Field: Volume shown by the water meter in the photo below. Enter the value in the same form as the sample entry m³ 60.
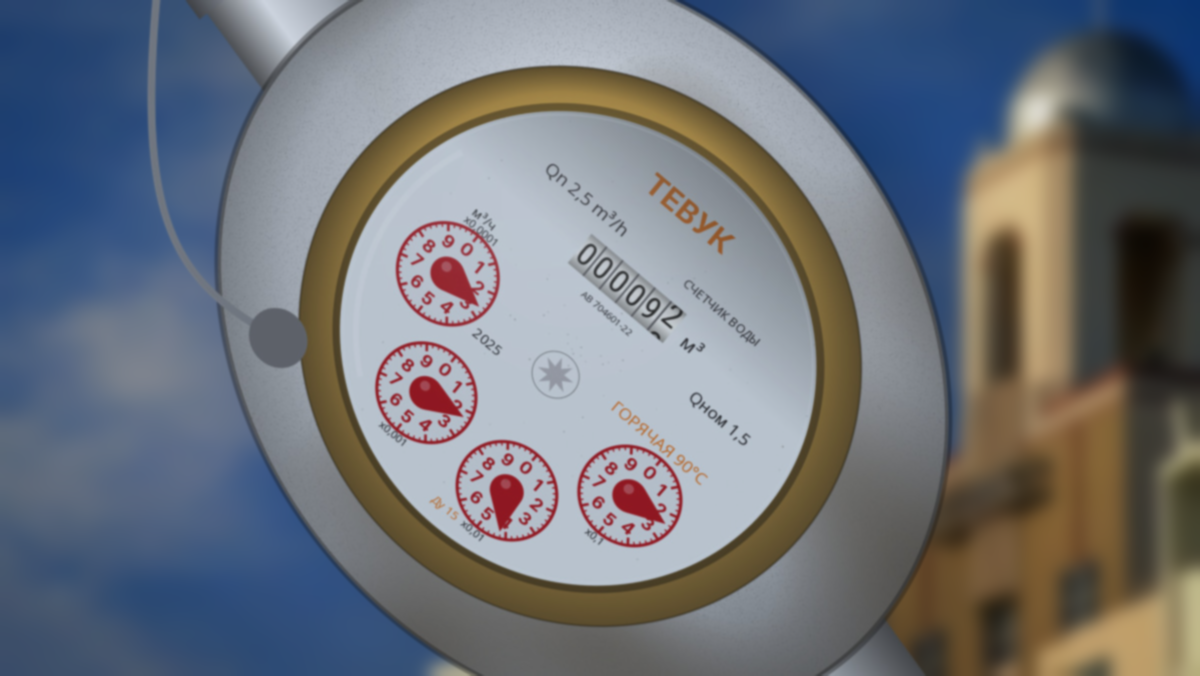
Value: m³ 92.2422
